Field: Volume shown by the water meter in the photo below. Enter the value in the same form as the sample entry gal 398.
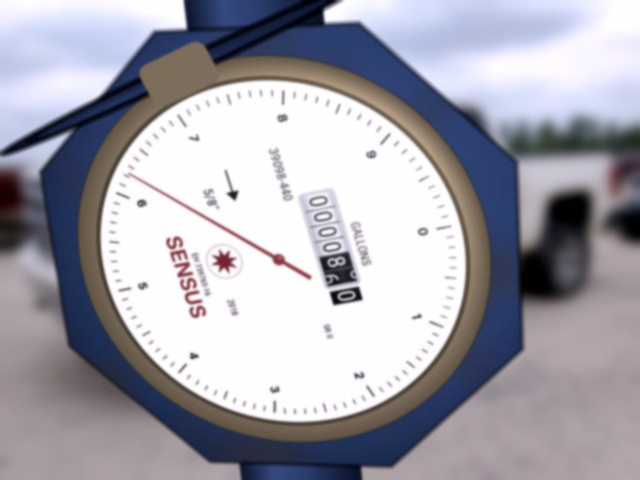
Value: gal 856.2
